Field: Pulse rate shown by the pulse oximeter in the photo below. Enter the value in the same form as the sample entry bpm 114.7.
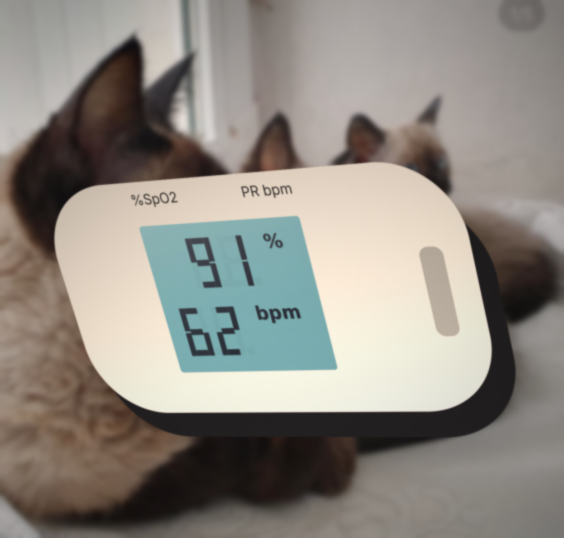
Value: bpm 62
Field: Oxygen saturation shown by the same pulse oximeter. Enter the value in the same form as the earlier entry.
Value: % 91
